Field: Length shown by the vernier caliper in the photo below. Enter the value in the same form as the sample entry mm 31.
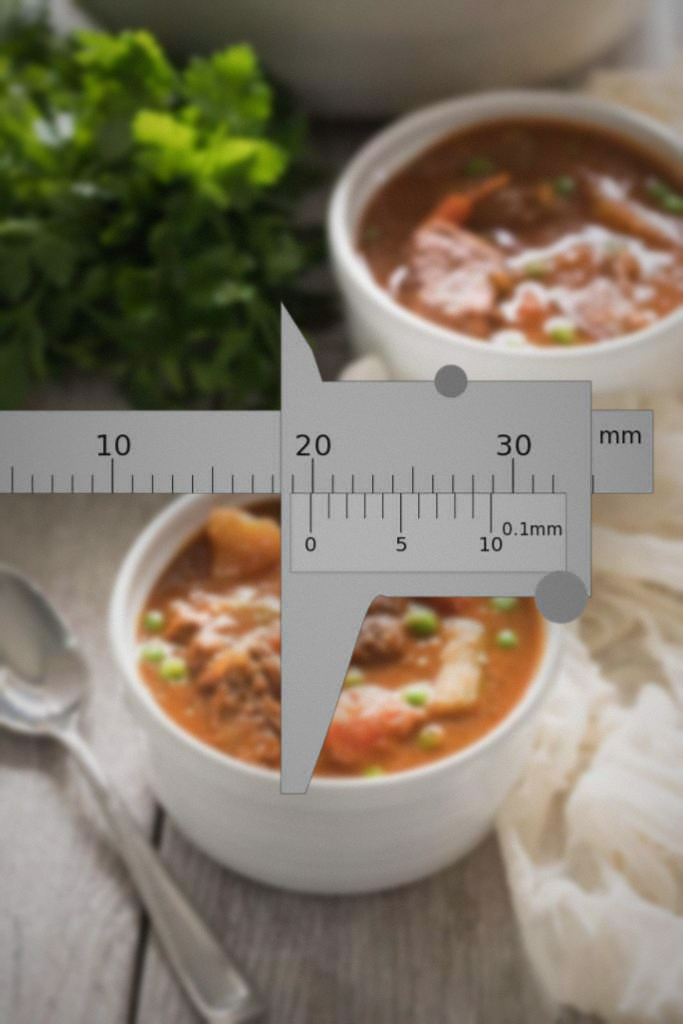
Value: mm 19.9
